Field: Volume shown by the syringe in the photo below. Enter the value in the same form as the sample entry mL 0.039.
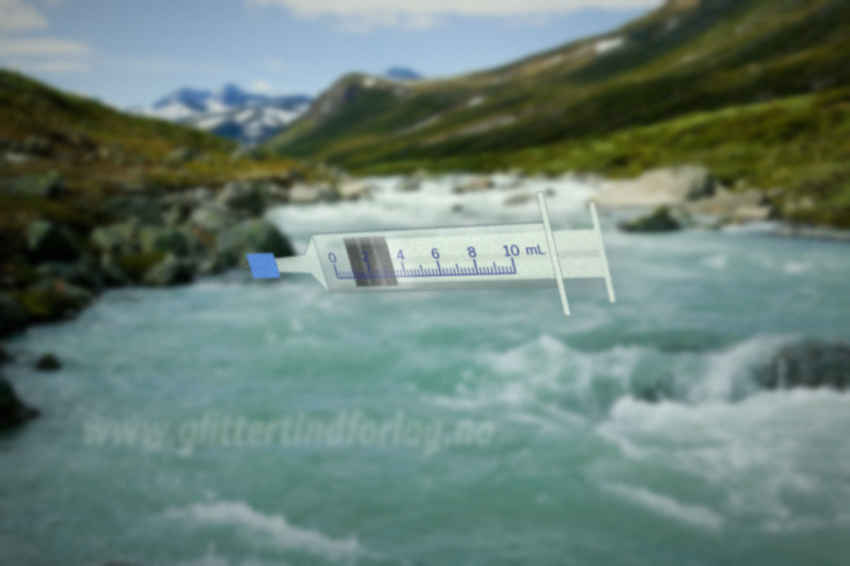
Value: mL 1
